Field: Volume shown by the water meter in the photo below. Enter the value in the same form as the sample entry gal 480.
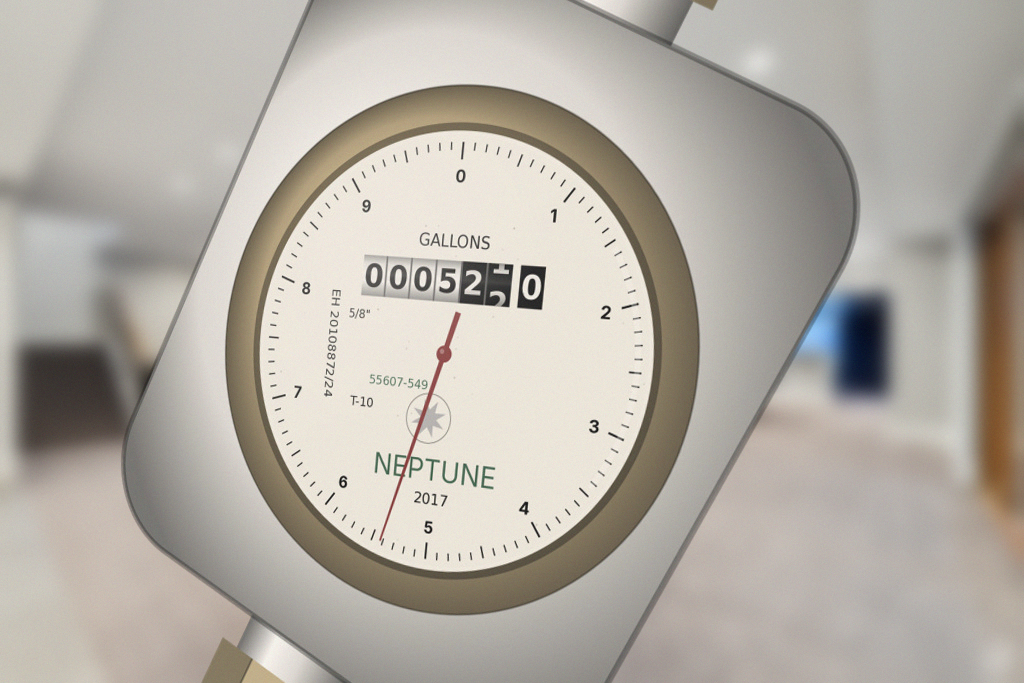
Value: gal 5215.4
